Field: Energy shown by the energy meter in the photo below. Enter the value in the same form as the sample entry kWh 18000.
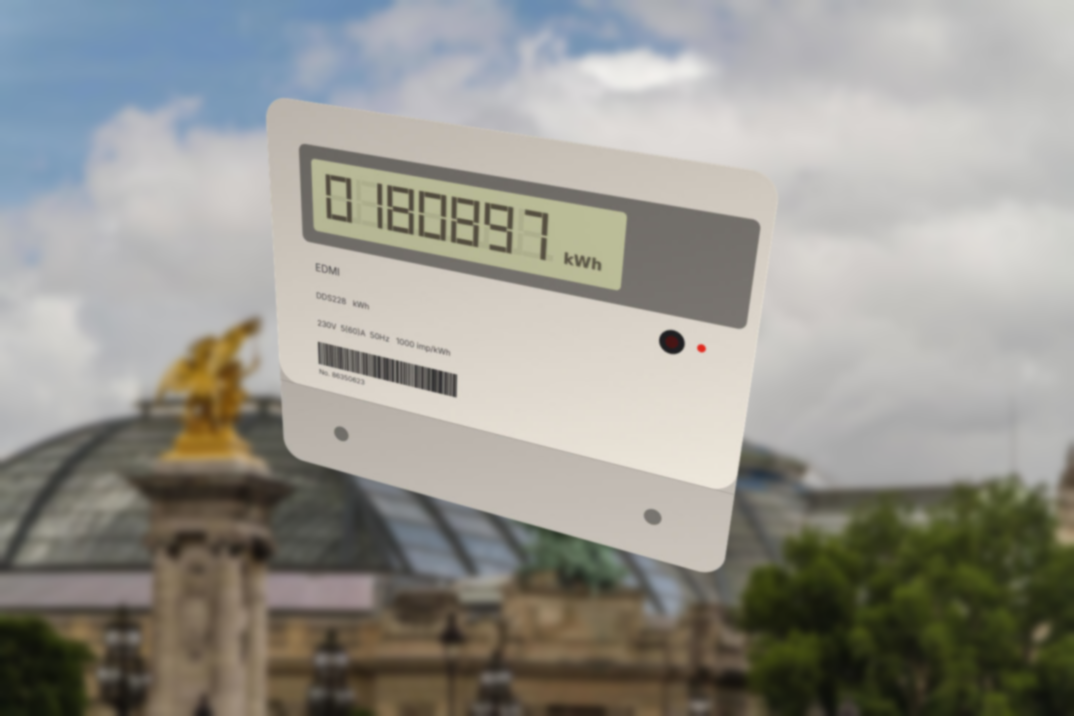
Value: kWh 180897
